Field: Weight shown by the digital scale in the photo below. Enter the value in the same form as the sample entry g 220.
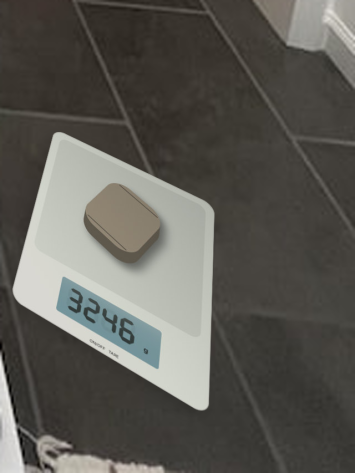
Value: g 3246
